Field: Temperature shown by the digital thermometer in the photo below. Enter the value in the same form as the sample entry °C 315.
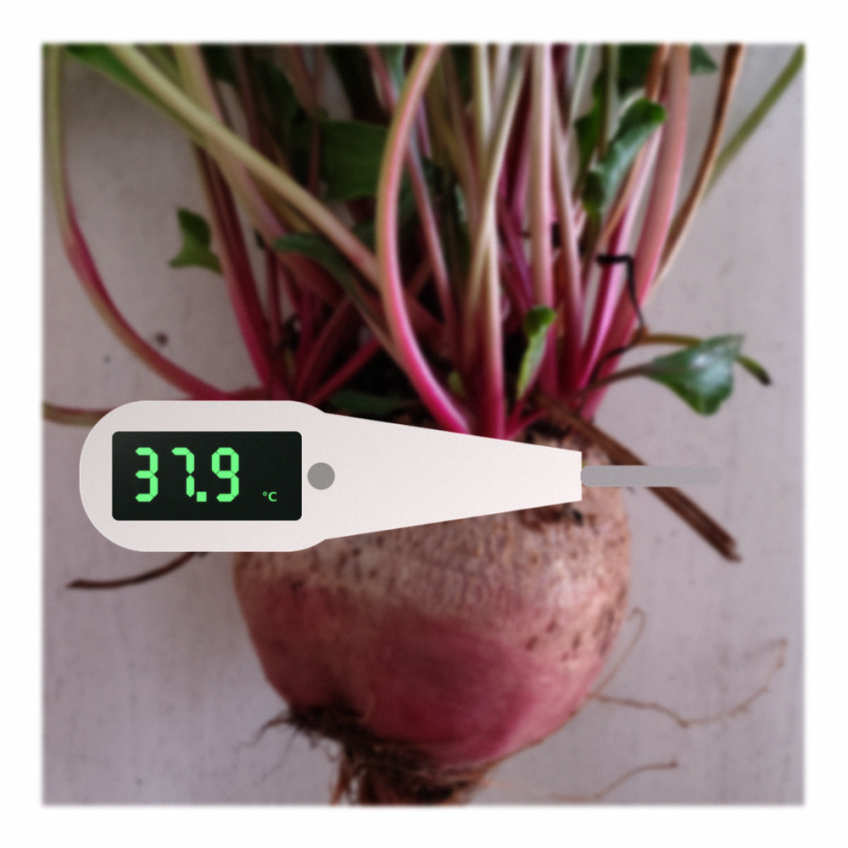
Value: °C 37.9
